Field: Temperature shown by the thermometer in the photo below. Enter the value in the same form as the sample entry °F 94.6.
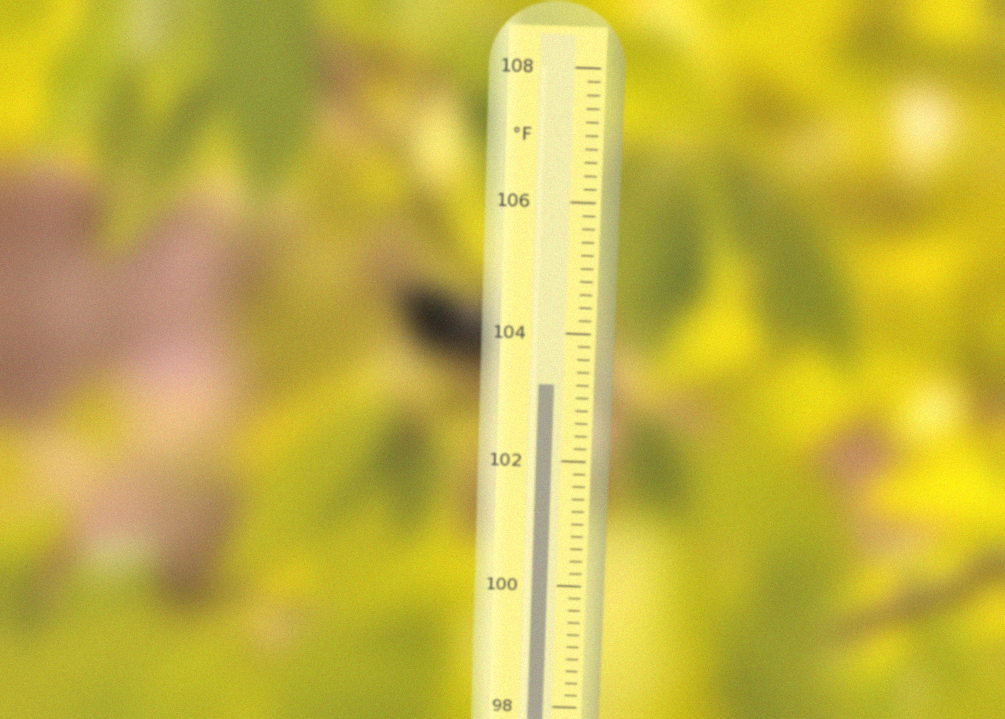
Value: °F 103.2
